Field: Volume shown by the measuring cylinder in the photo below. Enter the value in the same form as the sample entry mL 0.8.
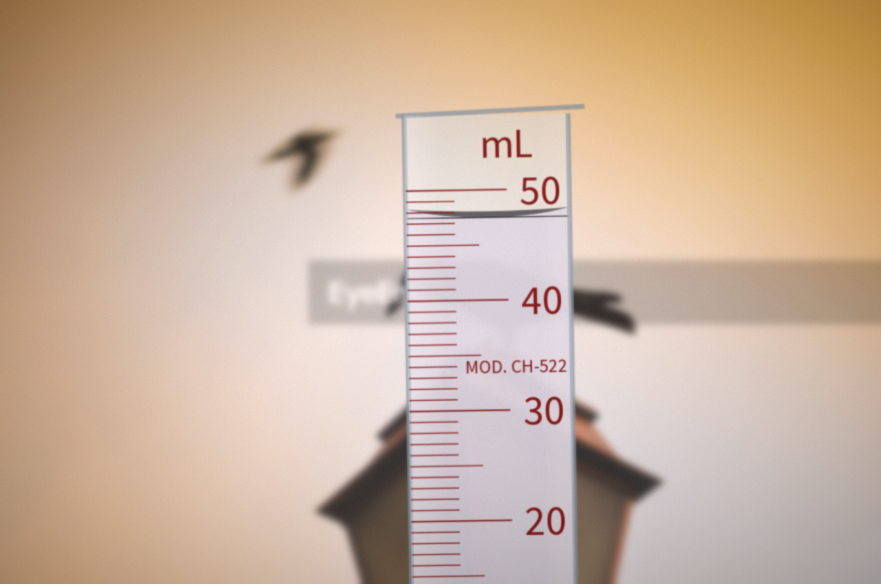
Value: mL 47.5
